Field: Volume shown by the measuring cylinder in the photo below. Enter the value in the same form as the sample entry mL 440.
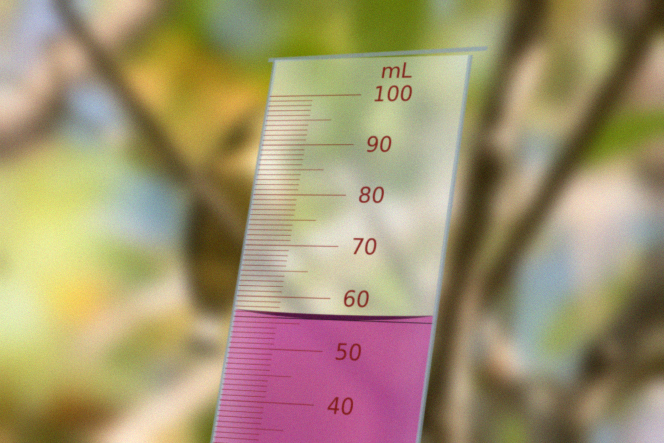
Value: mL 56
